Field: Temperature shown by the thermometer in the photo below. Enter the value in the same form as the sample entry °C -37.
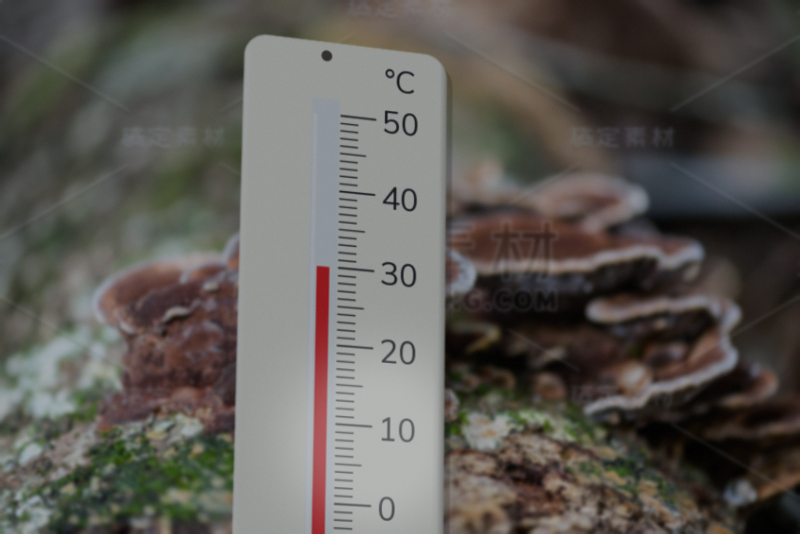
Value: °C 30
